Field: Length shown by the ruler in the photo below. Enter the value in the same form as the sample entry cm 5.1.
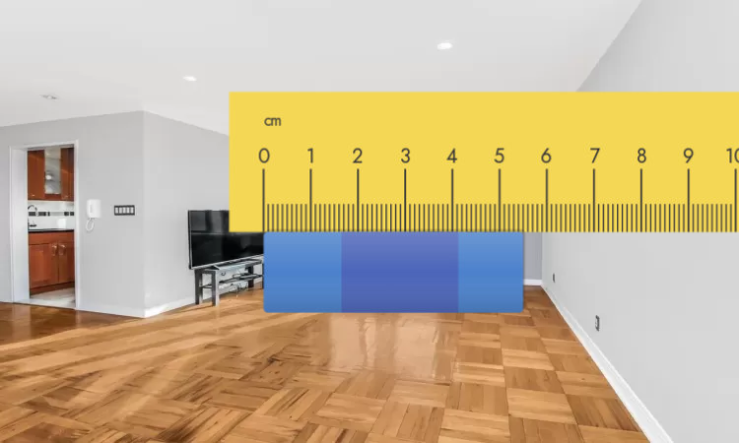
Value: cm 5.5
